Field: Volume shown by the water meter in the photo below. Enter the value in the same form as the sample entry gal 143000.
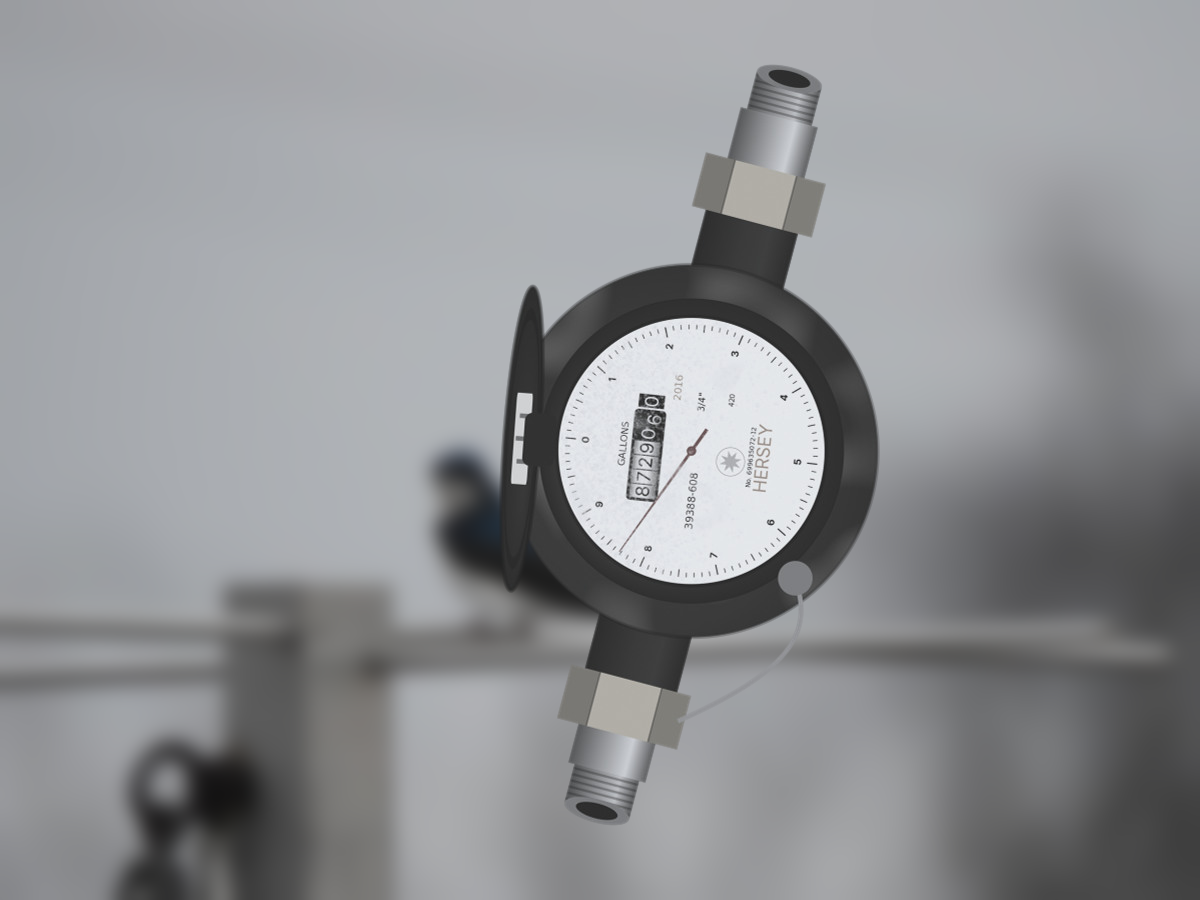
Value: gal 8729058.3
